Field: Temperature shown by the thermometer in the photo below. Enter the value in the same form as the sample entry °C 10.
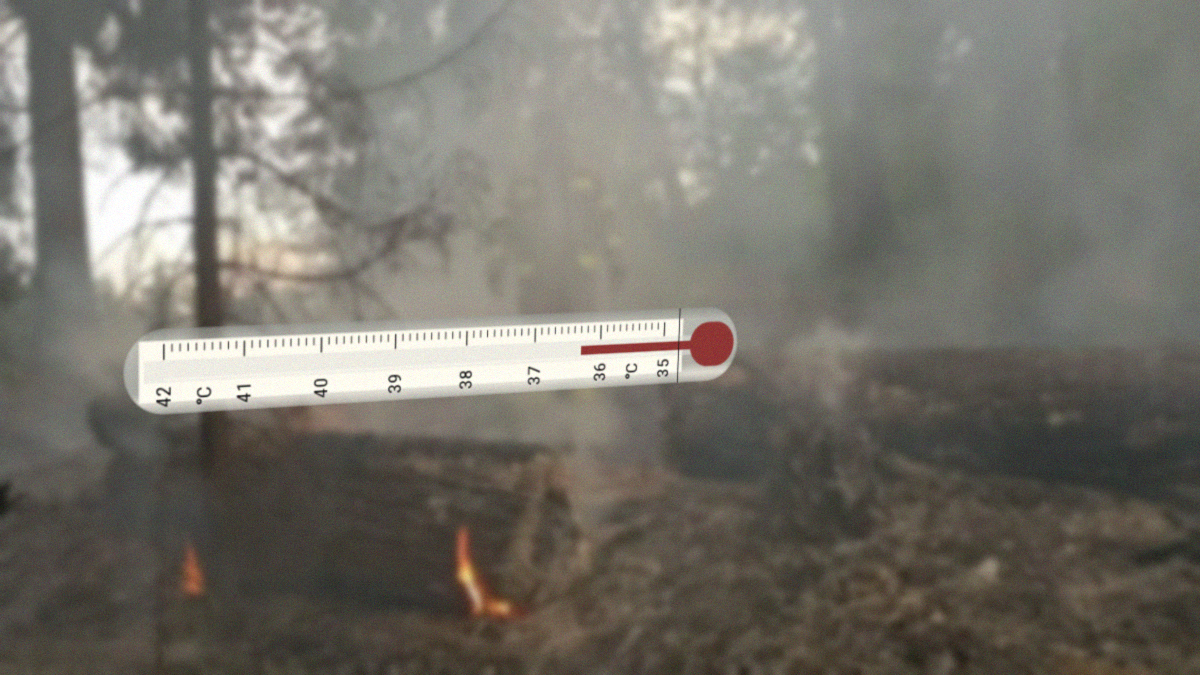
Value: °C 36.3
